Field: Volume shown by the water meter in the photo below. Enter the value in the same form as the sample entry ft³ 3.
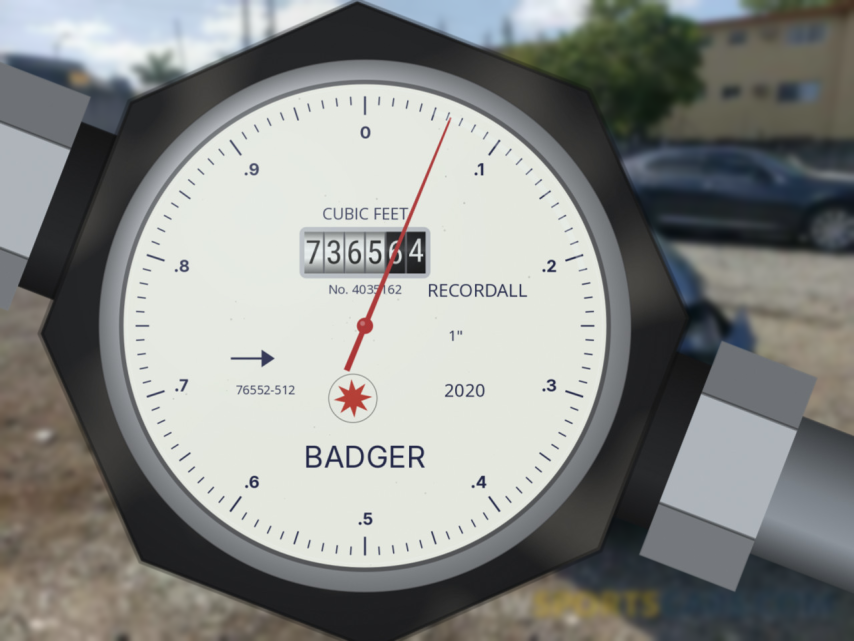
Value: ft³ 736564.06
